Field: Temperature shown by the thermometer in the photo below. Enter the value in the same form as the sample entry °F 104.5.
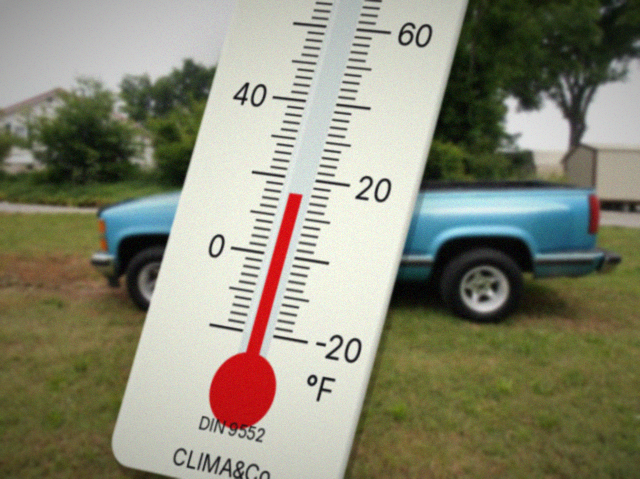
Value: °F 16
